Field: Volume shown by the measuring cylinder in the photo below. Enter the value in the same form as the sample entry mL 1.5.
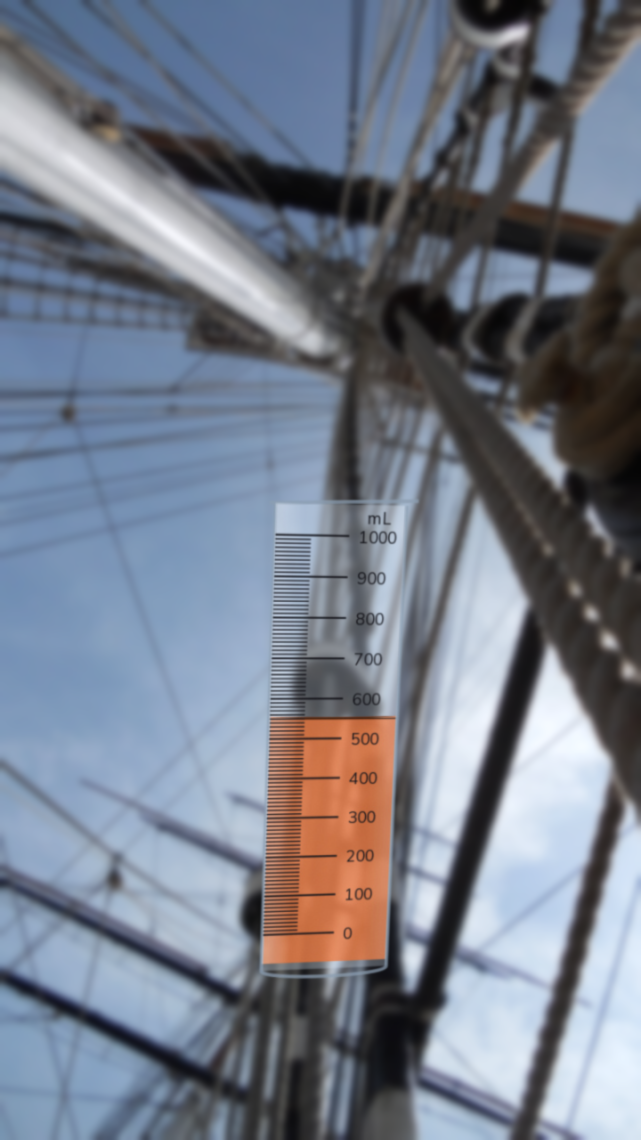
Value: mL 550
